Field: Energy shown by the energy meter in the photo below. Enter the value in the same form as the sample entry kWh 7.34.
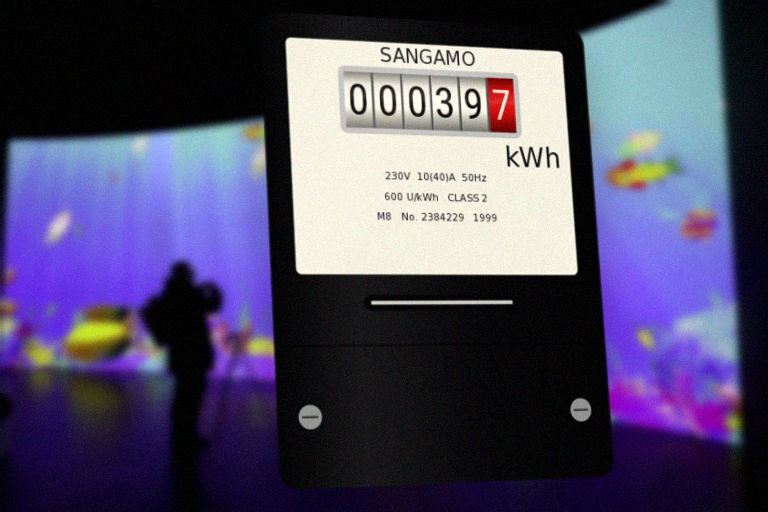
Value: kWh 39.7
